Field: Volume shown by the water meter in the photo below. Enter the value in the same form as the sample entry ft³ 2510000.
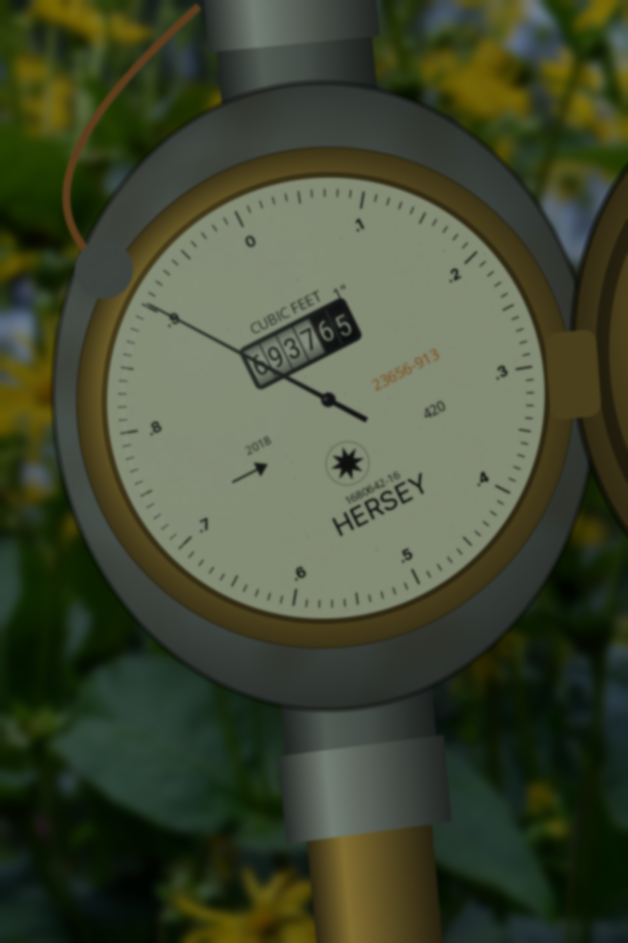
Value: ft³ 693764.90
